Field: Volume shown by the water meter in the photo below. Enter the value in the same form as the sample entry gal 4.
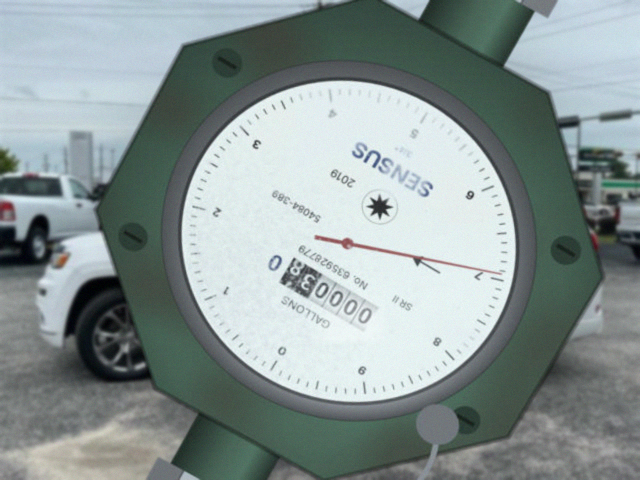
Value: gal 376.9
